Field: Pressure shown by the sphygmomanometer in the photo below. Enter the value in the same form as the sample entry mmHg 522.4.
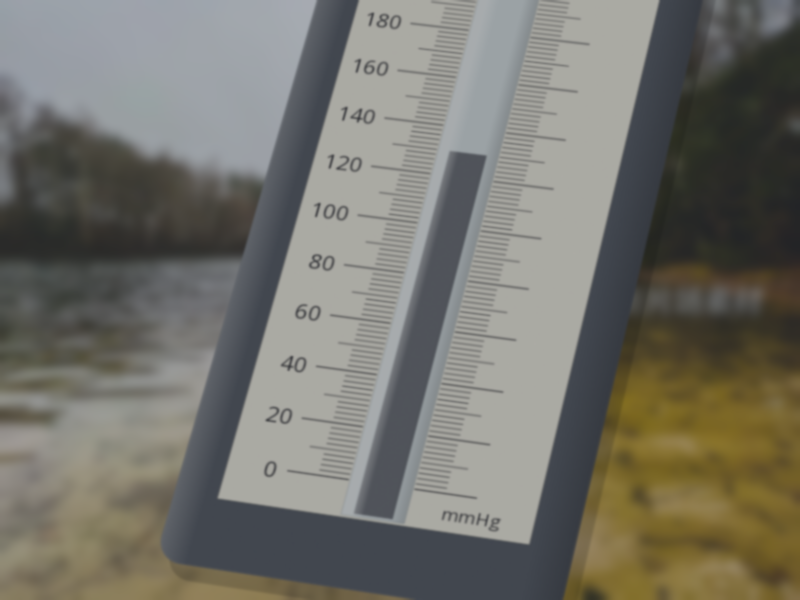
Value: mmHg 130
